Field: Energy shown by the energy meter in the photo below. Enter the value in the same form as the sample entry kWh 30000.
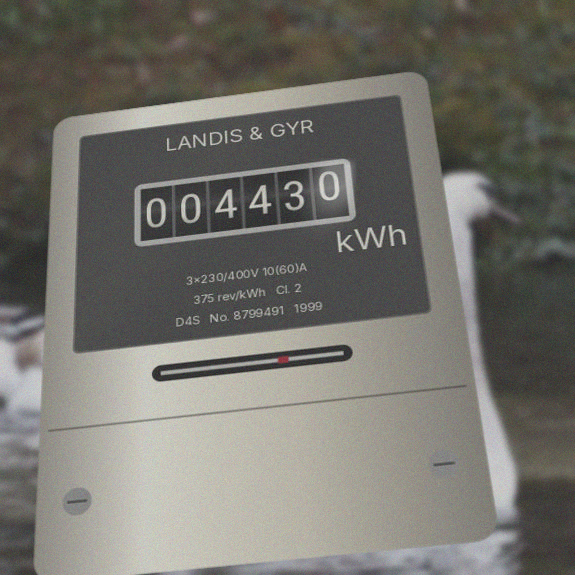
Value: kWh 4430
